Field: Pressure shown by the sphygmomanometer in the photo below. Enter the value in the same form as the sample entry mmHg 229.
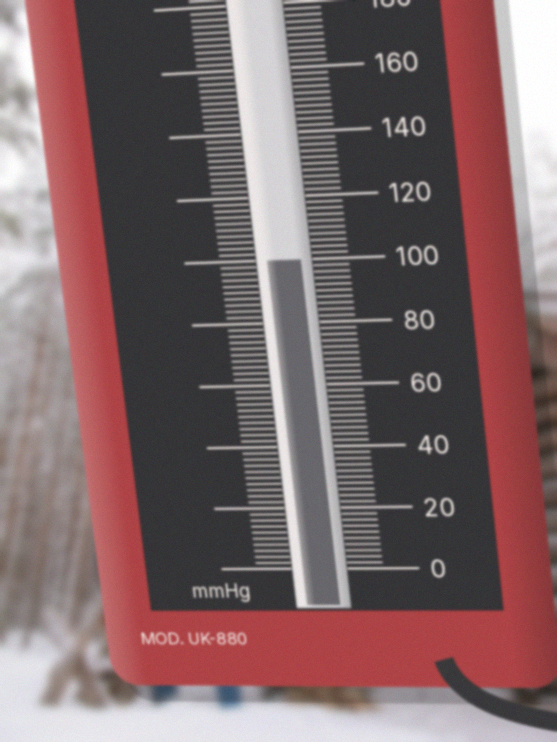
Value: mmHg 100
